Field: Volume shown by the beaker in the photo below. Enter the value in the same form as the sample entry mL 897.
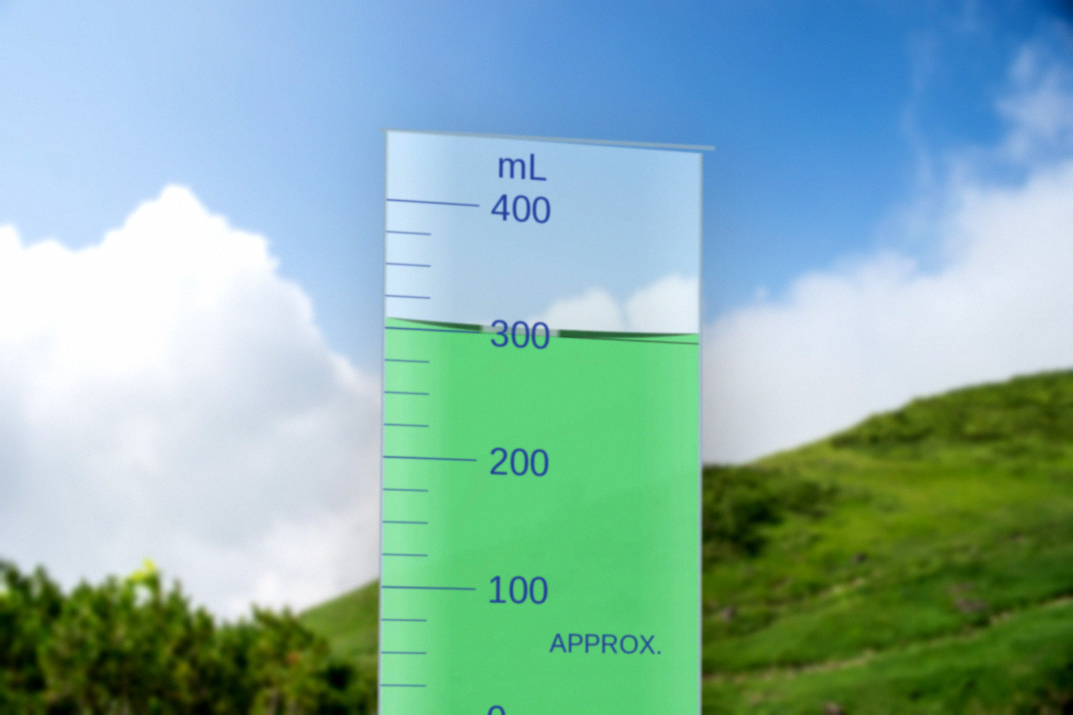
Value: mL 300
